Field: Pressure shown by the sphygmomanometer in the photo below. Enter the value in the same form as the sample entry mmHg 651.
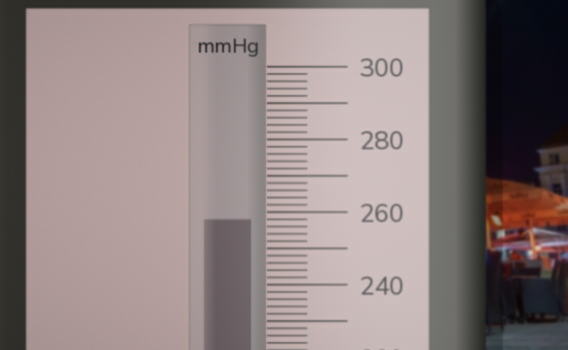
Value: mmHg 258
